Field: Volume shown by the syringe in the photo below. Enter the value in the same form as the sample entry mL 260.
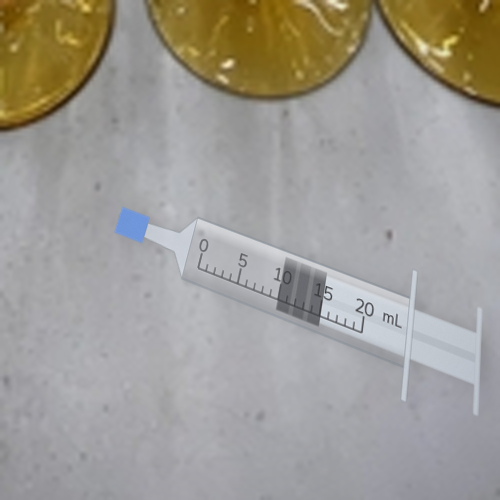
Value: mL 10
